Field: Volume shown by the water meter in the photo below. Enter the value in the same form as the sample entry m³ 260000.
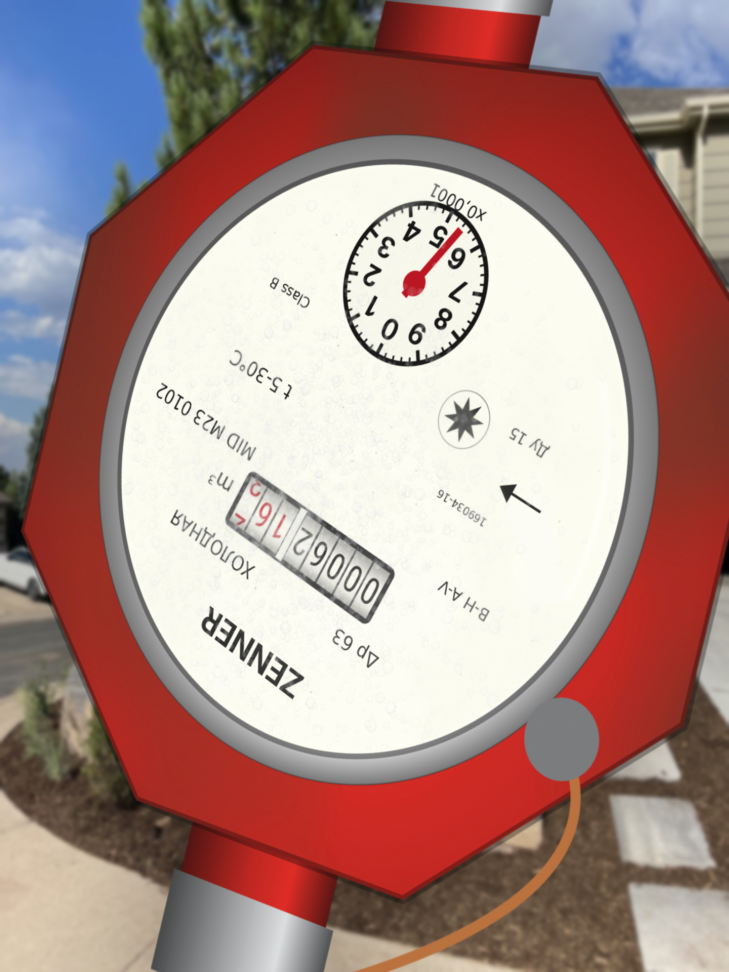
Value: m³ 62.1625
